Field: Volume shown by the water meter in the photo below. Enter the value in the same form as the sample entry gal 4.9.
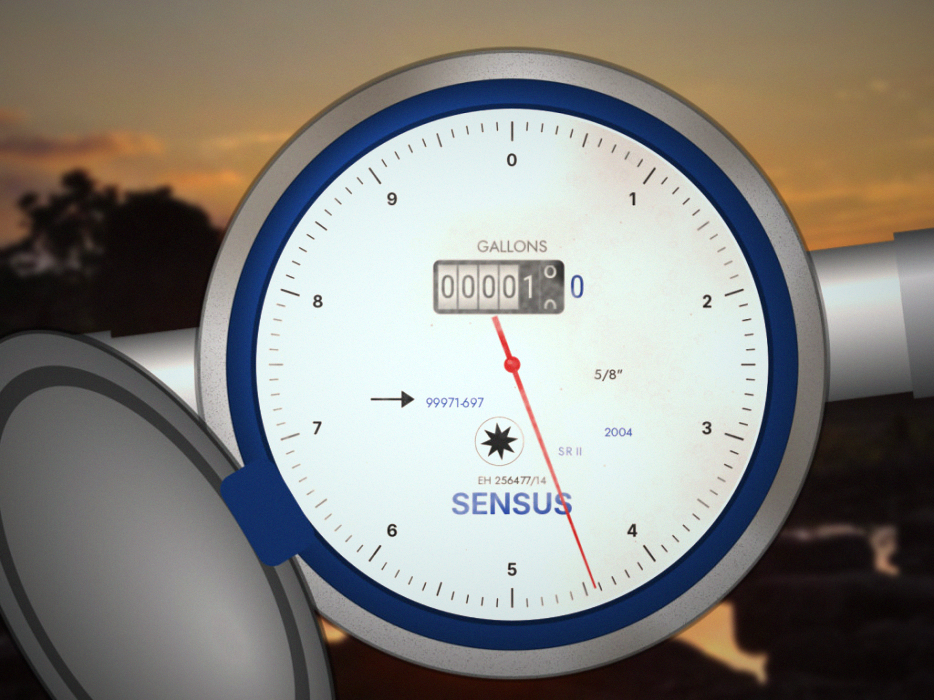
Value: gal 184.4
